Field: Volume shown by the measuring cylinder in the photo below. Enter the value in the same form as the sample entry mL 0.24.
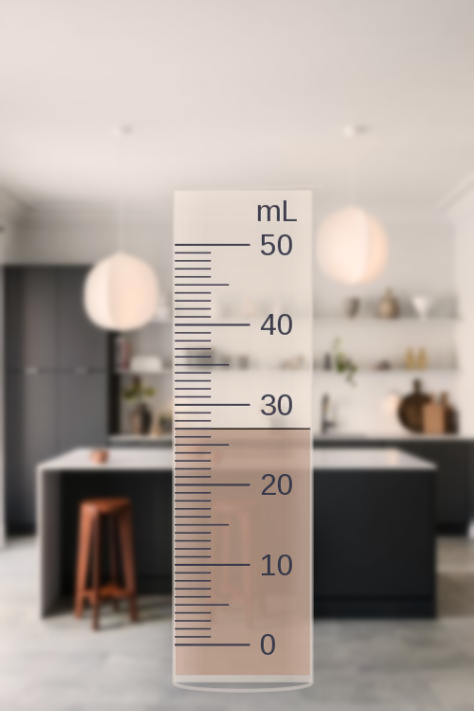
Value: mL 27
